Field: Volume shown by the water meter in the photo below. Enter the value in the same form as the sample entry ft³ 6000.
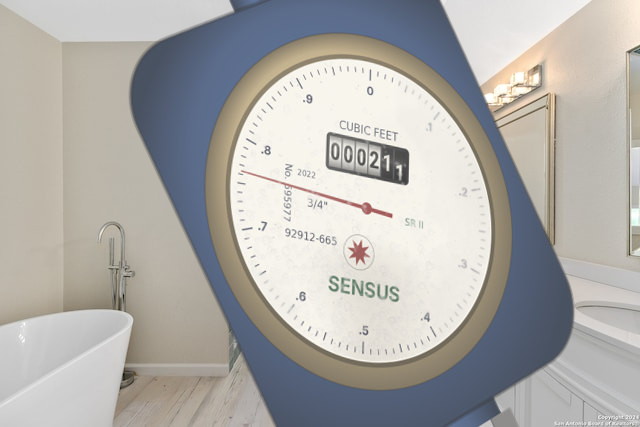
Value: ft³ 210.76
